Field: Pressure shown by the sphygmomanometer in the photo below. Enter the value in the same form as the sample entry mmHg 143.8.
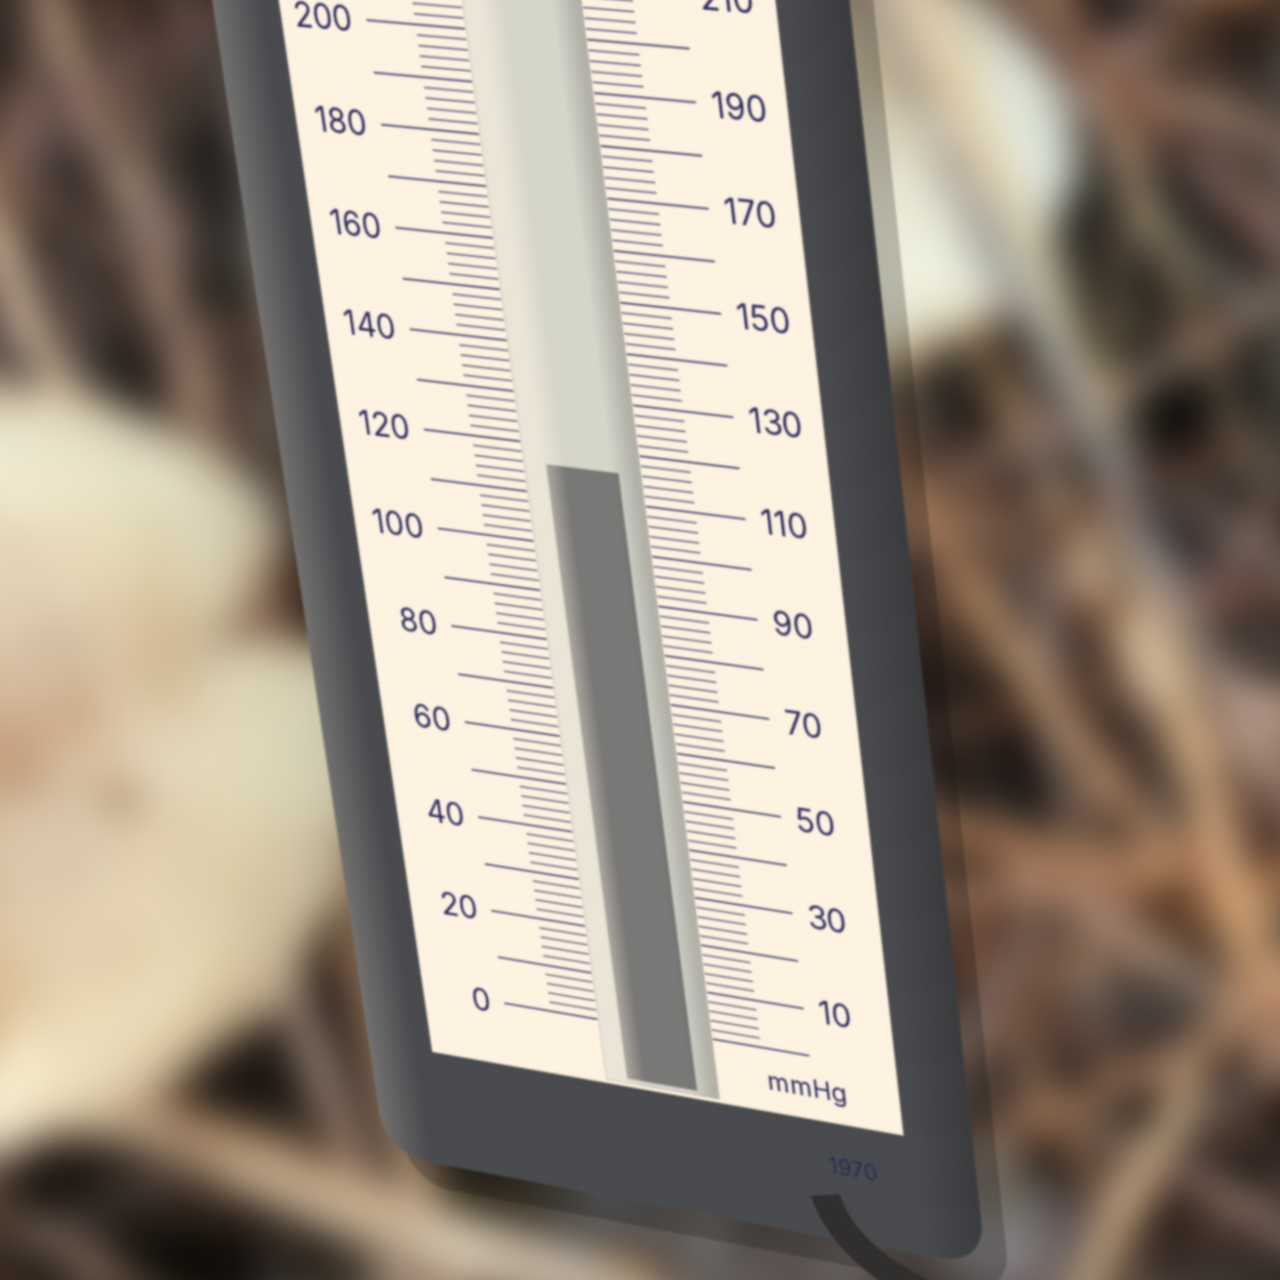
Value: mmHg 116
